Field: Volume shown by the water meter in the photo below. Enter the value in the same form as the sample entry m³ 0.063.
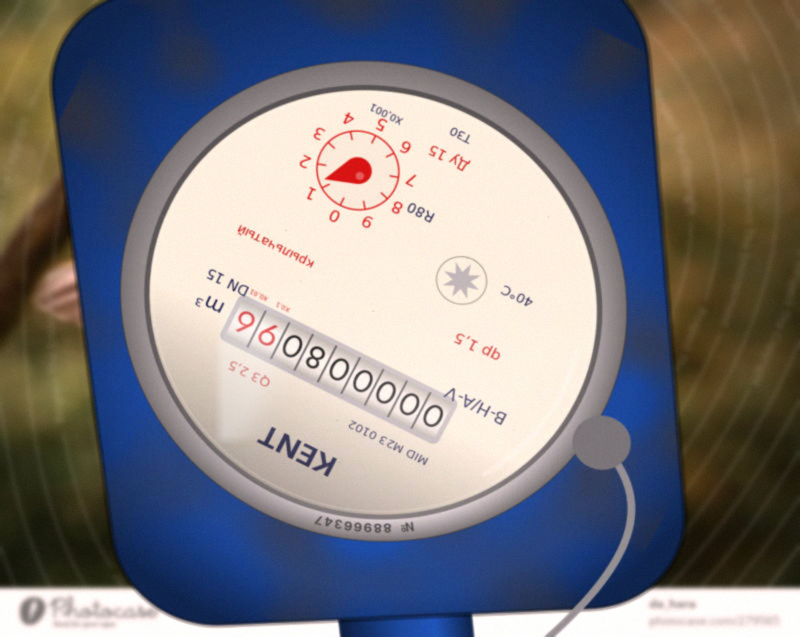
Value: m³ 80.961
